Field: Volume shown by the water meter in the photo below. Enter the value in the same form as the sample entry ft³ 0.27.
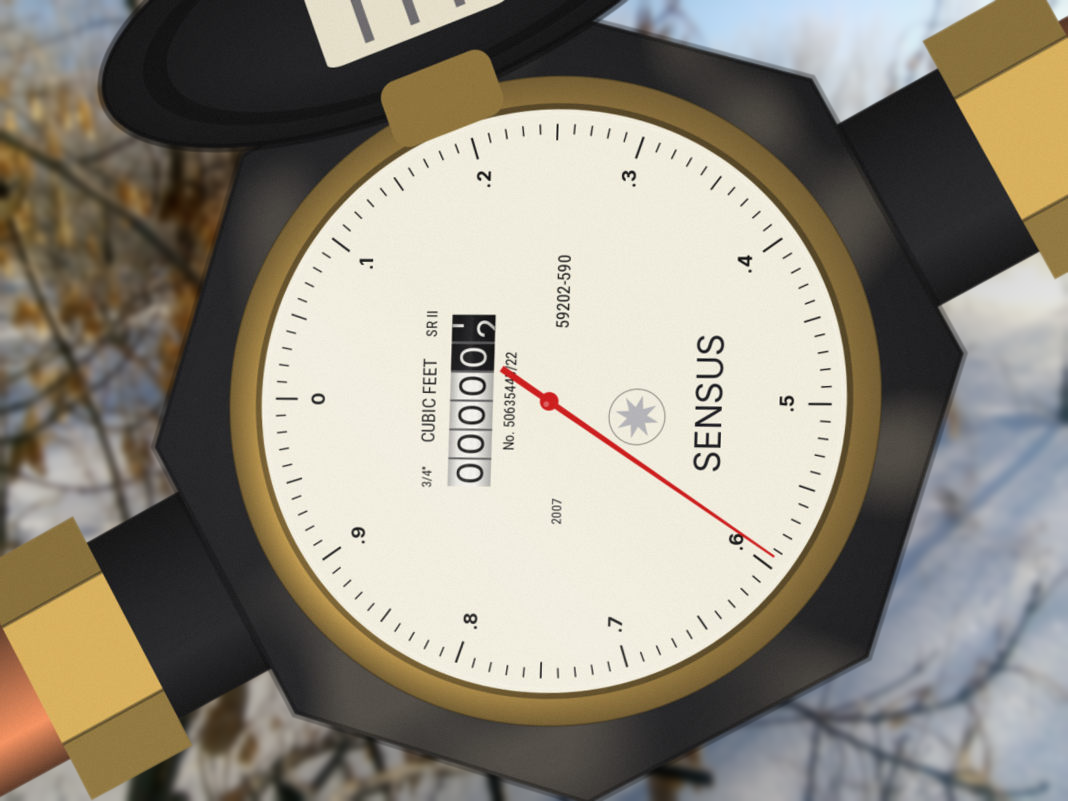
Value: ft³ 1.59
